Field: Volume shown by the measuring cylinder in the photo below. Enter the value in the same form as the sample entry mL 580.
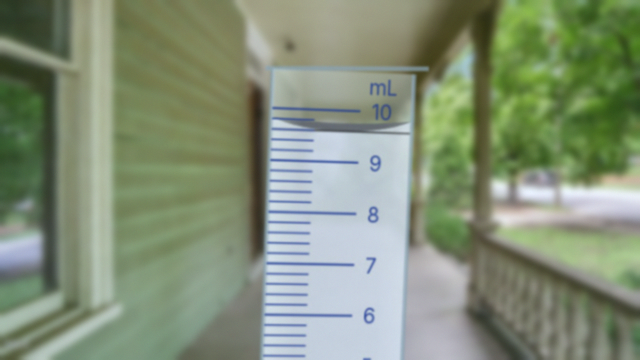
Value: mL 9.6
